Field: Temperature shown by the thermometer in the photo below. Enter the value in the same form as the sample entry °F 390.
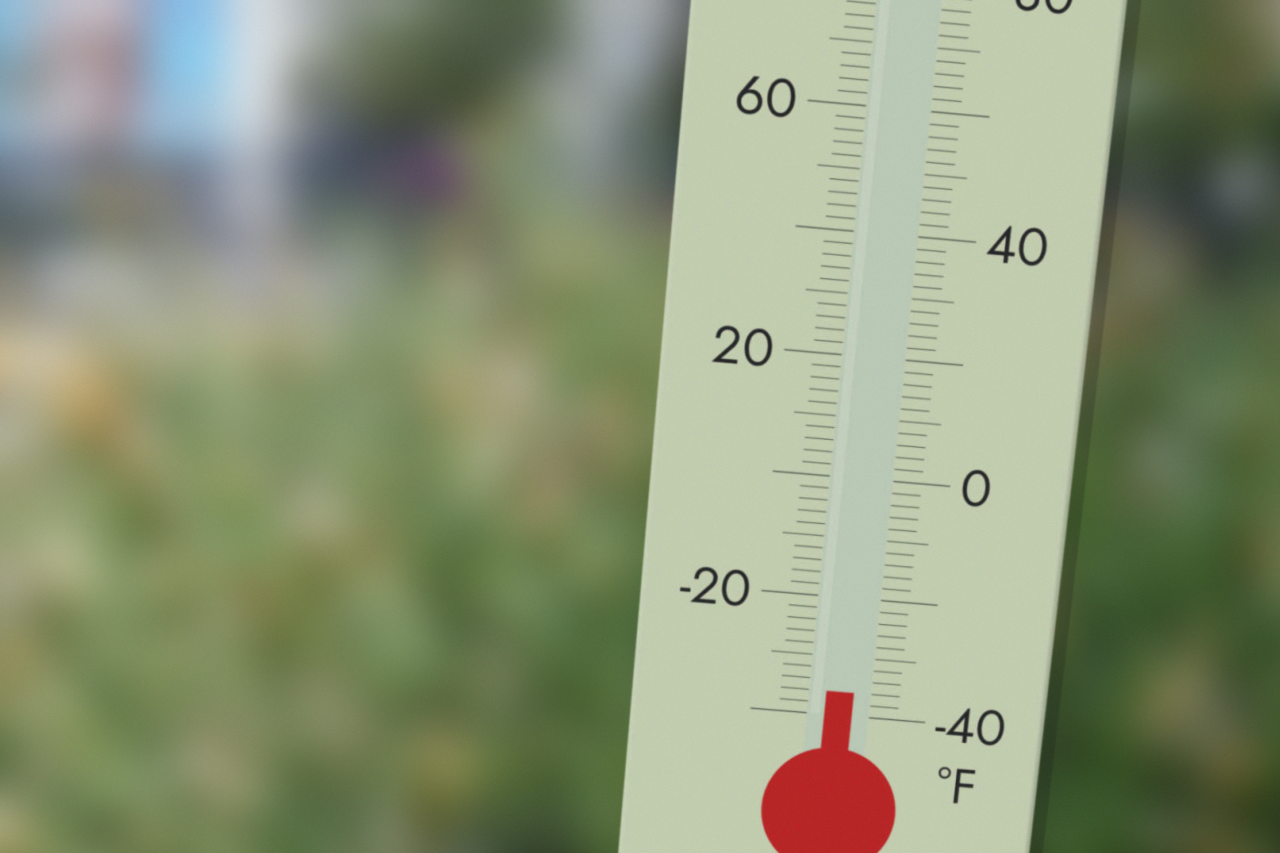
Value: °F -36
